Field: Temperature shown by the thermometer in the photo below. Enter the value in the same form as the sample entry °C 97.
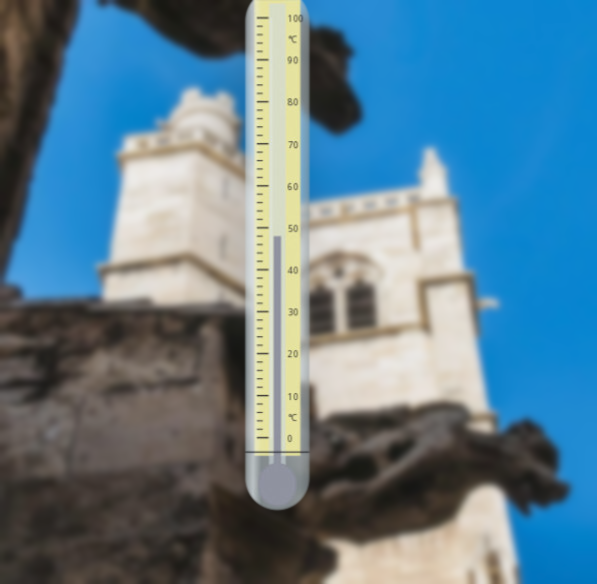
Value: °C 48
